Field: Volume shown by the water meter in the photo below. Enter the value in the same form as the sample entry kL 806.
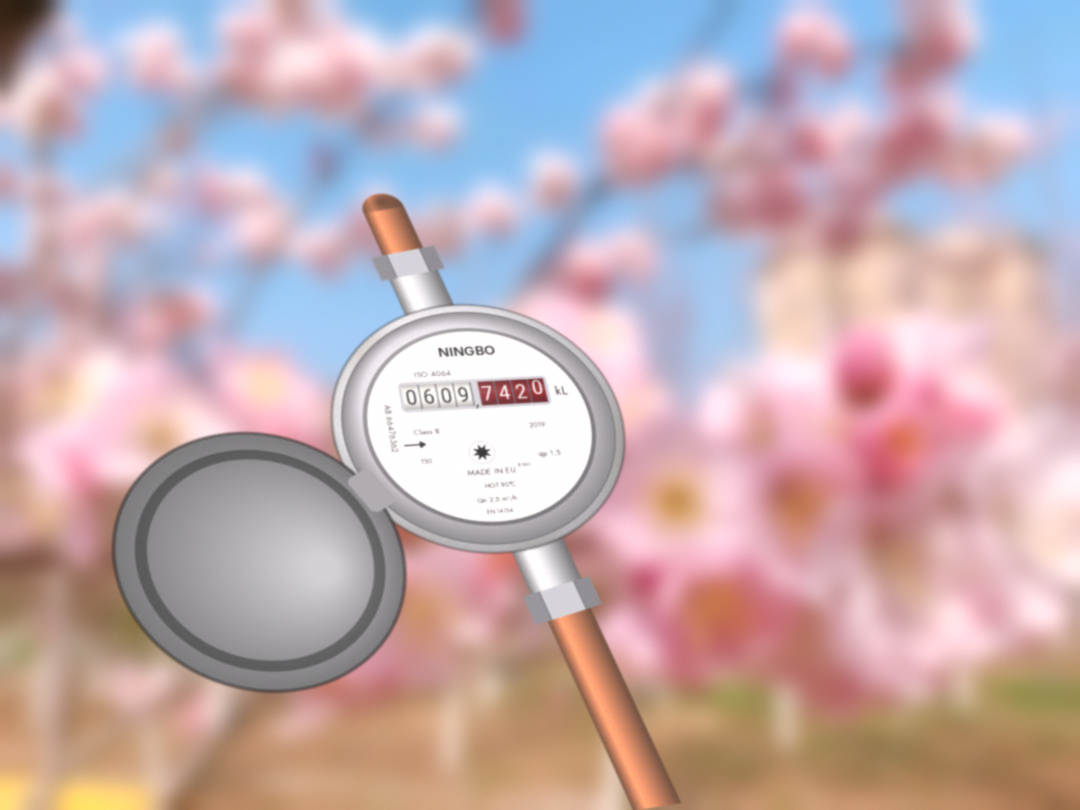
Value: kL 609.7420
